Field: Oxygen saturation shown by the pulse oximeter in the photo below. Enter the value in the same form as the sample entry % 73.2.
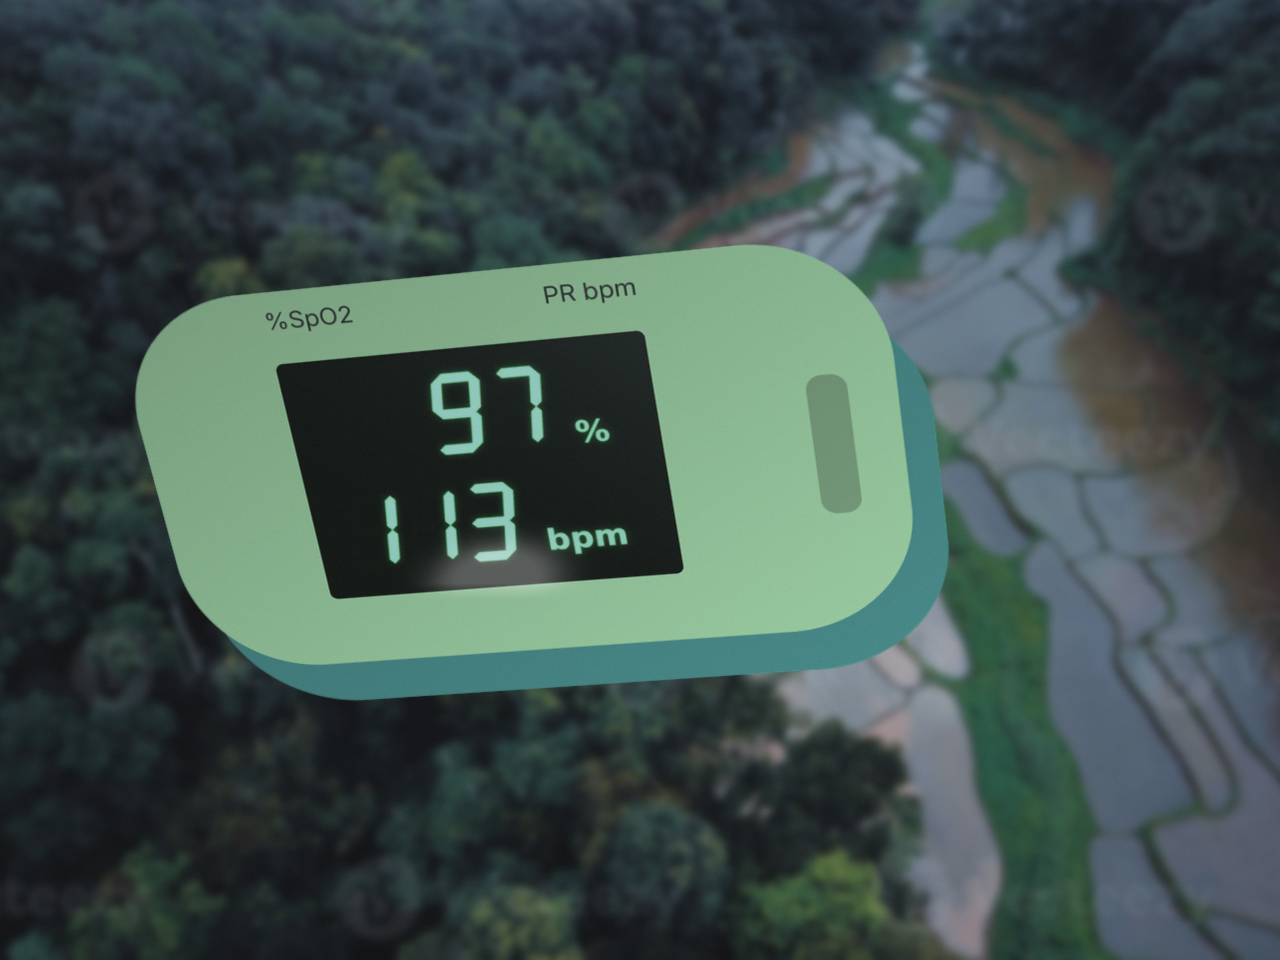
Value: % 97
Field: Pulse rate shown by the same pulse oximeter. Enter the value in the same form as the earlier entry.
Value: bpm 113
